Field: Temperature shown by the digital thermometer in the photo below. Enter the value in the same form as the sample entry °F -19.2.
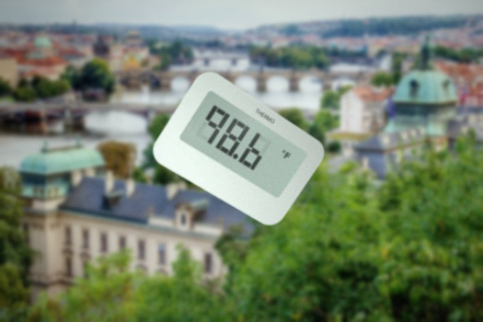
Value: °F 98.6
